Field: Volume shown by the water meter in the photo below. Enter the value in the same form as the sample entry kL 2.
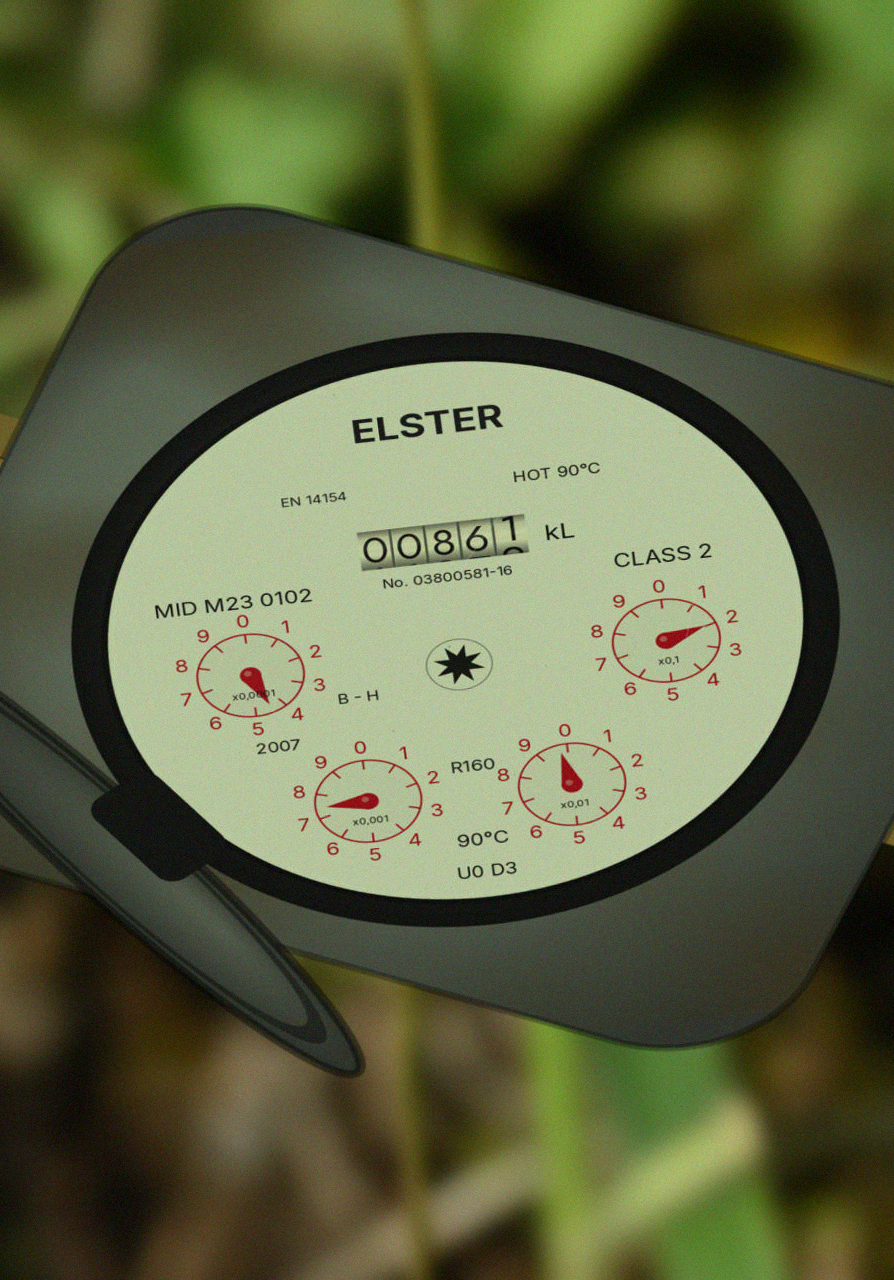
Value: kL 861.1974
